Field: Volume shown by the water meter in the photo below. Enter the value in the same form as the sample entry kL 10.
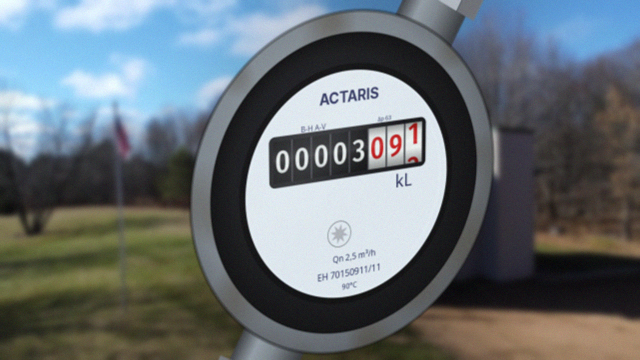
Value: kL 3.091
